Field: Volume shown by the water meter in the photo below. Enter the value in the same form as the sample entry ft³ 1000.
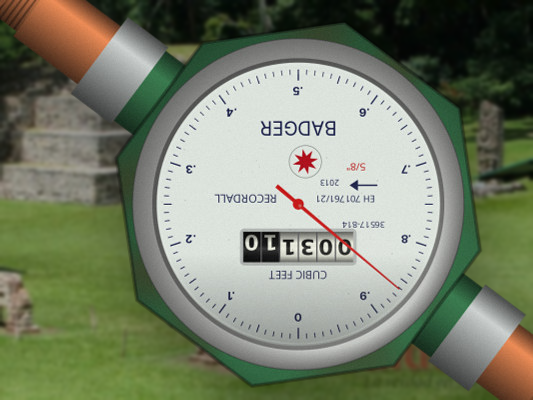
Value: ft³ 3109.86
